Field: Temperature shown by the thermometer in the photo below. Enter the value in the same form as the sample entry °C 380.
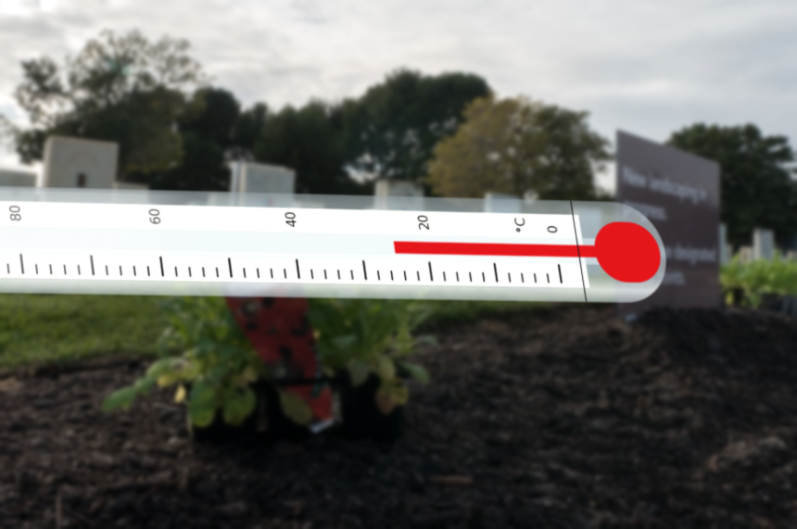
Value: °C 25
